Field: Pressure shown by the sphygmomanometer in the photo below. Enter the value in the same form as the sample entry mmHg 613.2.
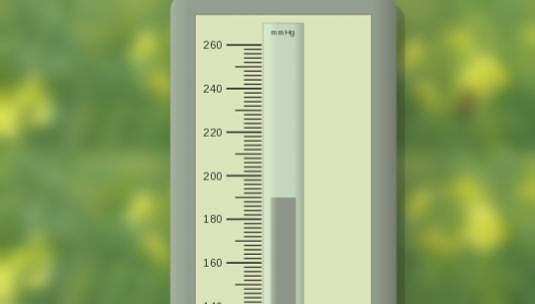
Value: mmHg 190
